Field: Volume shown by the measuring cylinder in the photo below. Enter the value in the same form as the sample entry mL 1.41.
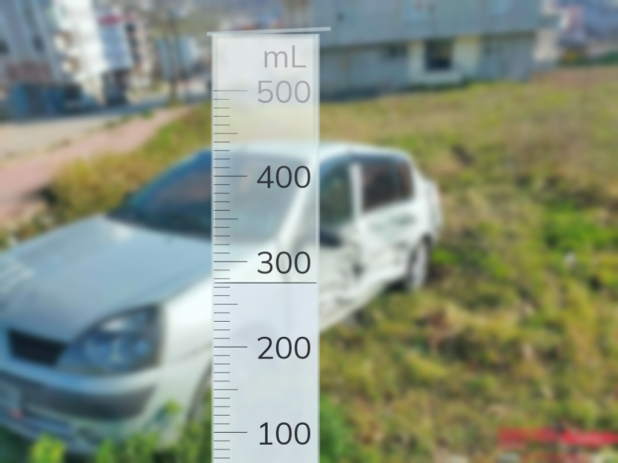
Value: mL 275
